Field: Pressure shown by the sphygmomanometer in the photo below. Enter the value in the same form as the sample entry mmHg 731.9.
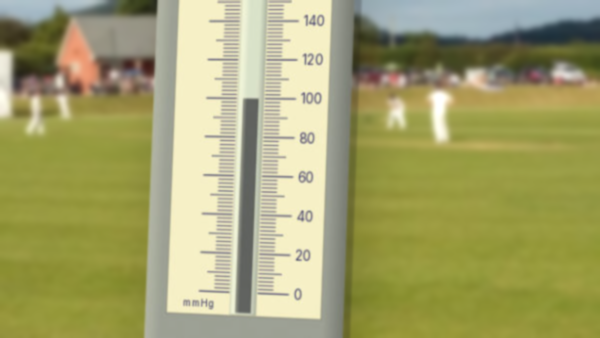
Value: mmHg 100
